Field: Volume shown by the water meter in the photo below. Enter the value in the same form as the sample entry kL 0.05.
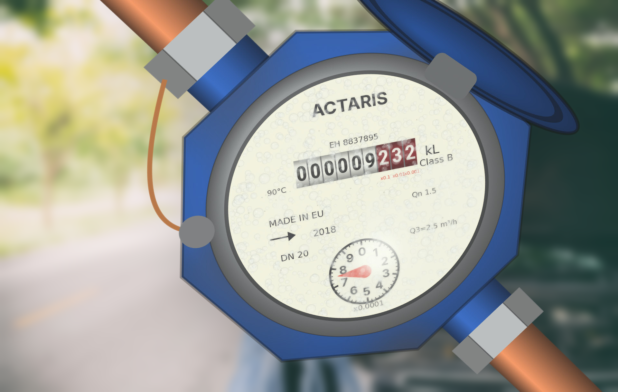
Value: kL 9.2327
